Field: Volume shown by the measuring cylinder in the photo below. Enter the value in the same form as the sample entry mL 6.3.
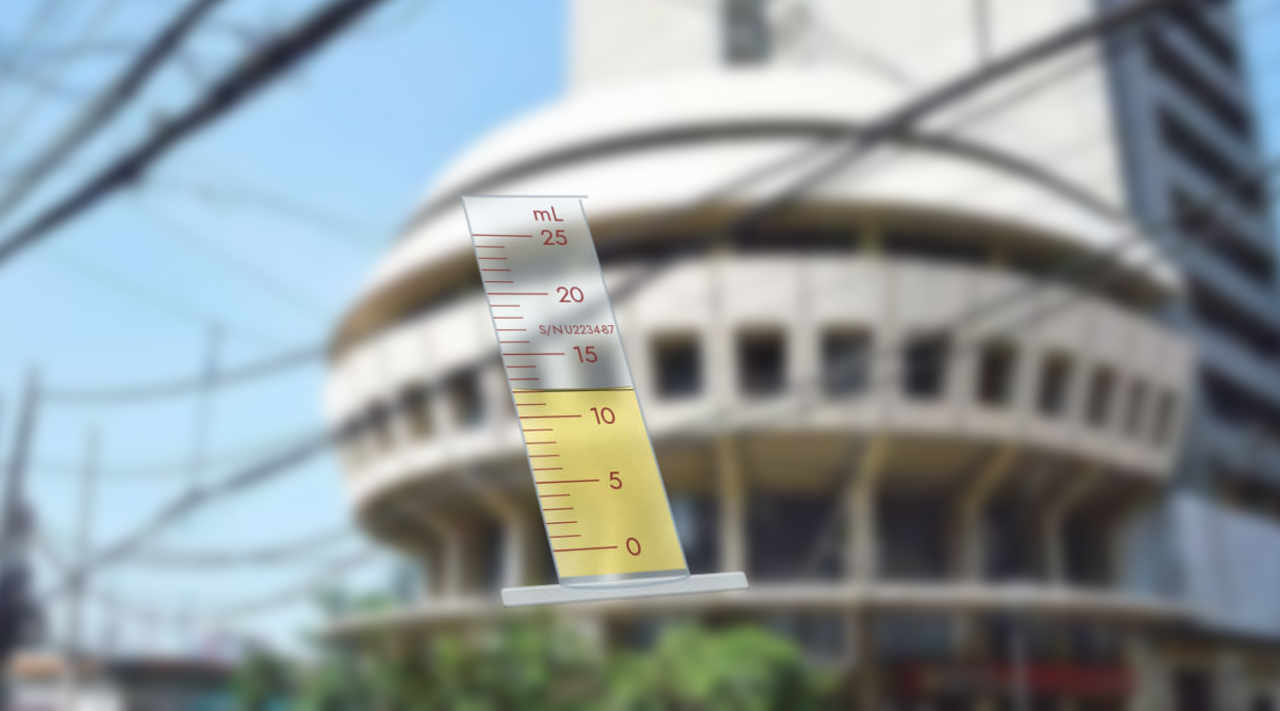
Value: mL 12
